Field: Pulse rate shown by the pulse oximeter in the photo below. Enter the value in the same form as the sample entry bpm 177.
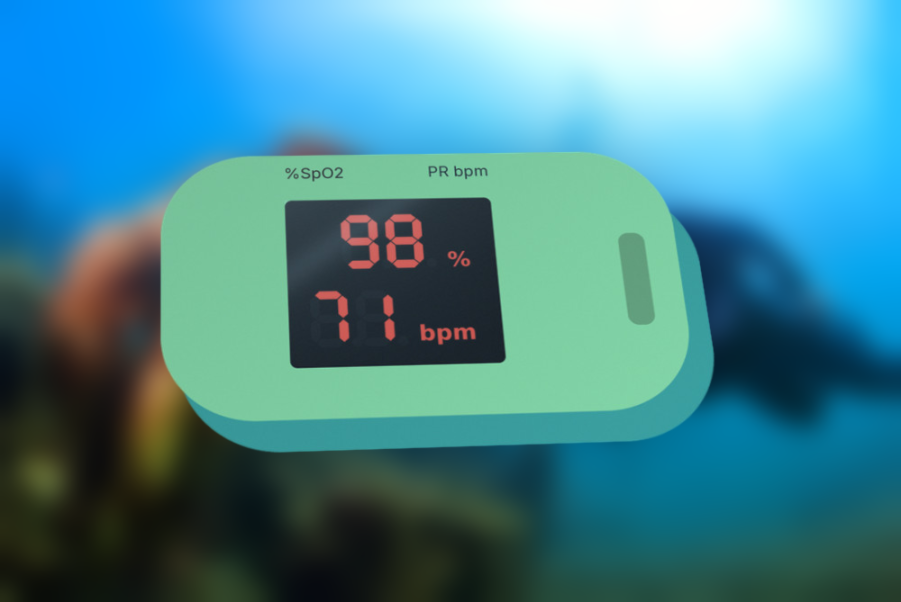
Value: bpm 71
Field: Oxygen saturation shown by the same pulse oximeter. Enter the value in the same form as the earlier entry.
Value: % 98
